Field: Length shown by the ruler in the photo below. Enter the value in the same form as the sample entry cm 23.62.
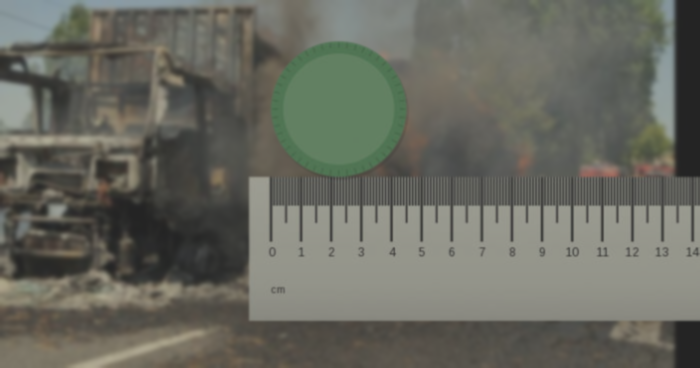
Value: cm 4.5
